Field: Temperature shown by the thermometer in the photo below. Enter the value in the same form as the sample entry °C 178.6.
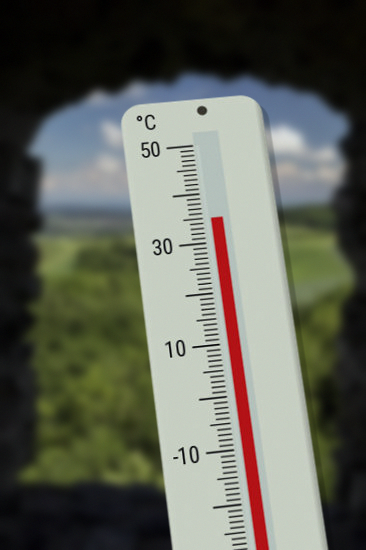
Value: °C 35
